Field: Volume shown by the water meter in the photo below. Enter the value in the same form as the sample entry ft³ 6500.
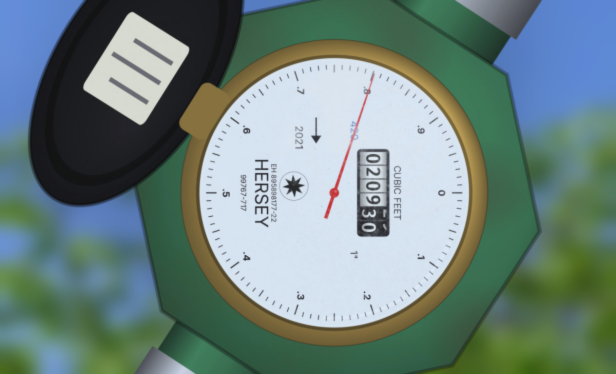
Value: ft³ 20929.80
